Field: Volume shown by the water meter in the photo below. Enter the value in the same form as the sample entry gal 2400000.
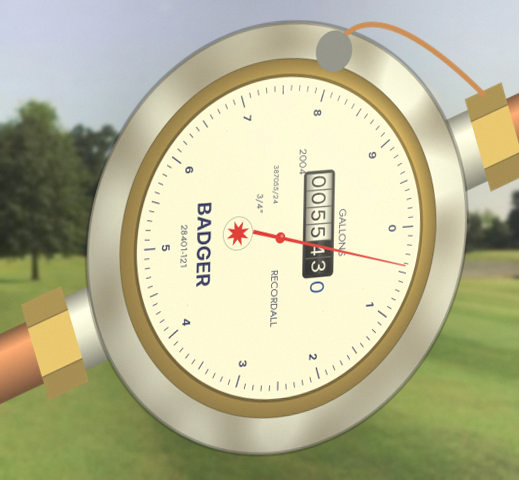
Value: gal 55430.4
